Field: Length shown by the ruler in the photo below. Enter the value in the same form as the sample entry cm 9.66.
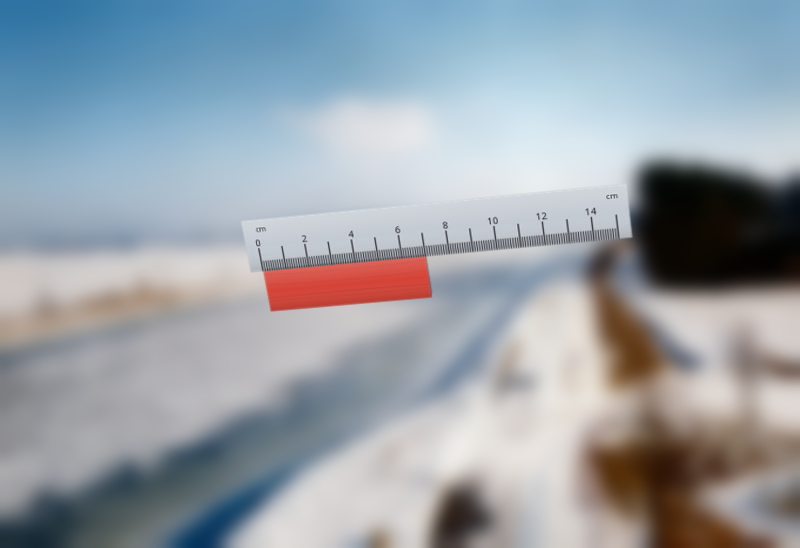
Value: cm 7
